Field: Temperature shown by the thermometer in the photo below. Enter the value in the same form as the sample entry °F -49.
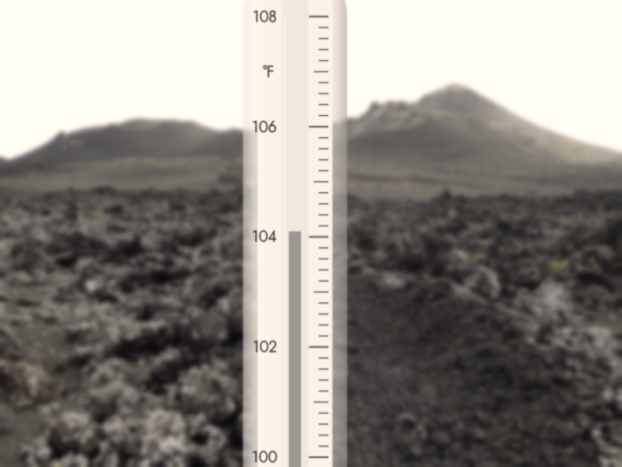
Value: °F 104.1
